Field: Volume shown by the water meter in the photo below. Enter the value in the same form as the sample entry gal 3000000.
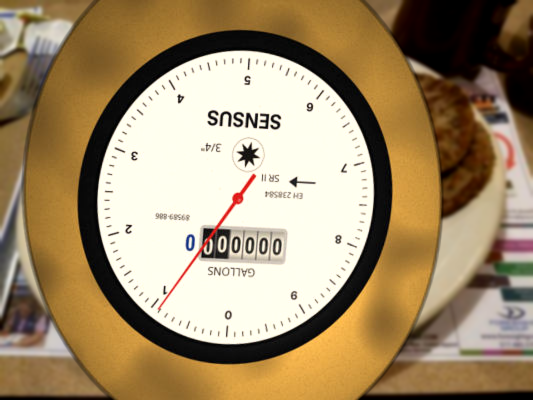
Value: gal 0.9
